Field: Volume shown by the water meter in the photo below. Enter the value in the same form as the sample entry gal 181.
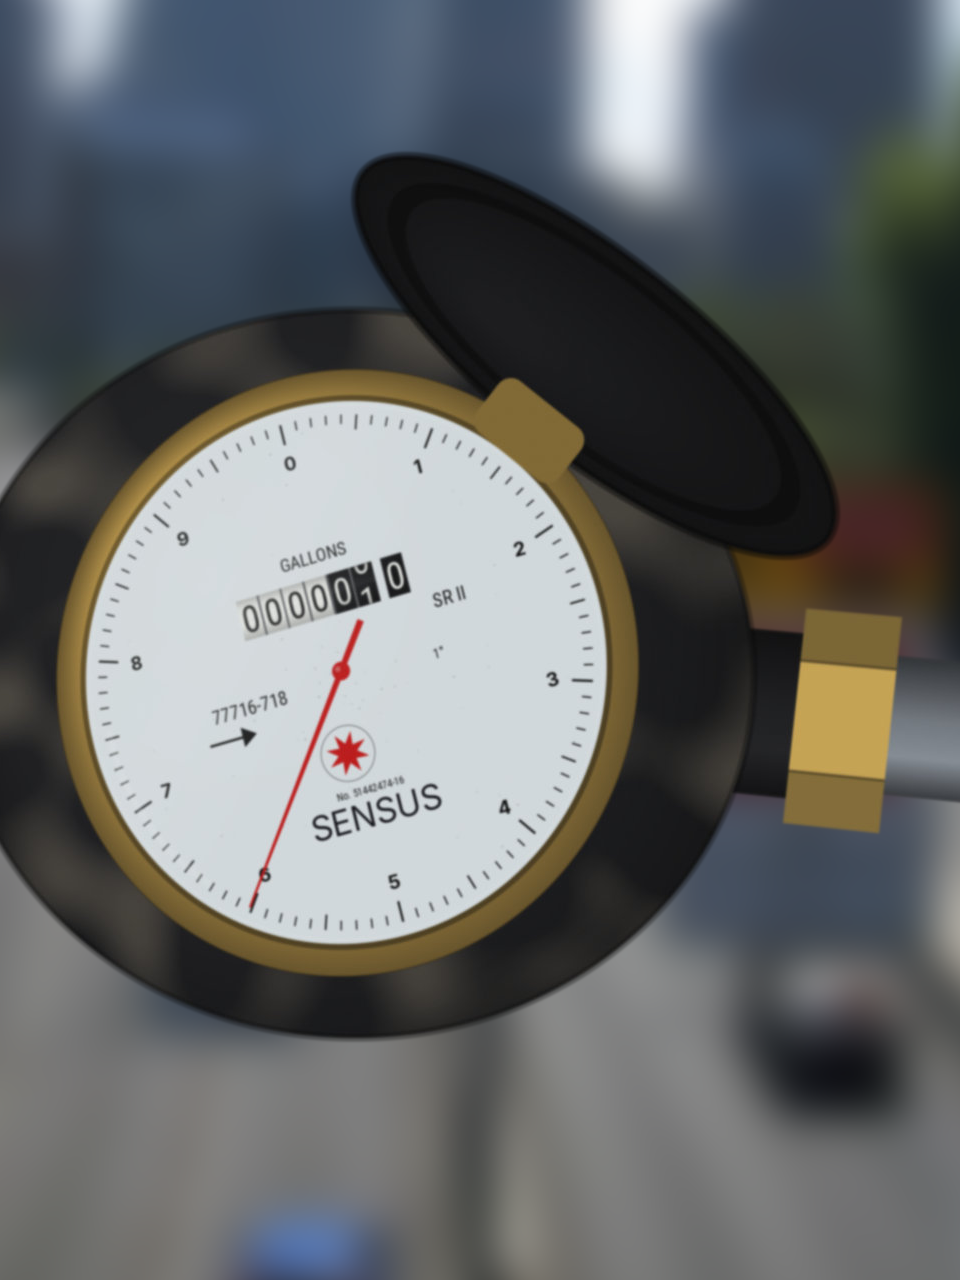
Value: gal 6.0
